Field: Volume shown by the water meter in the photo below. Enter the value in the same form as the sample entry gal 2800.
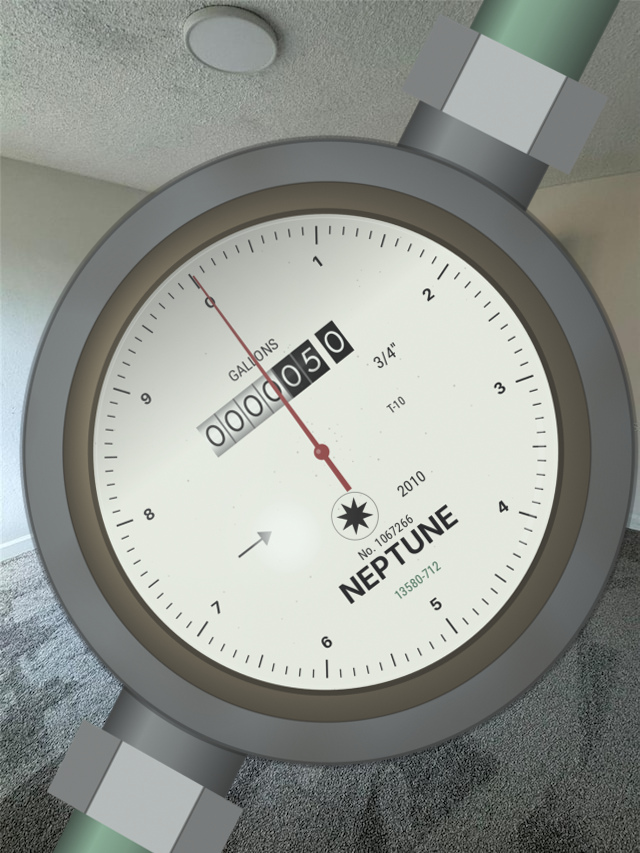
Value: gal 50.0
